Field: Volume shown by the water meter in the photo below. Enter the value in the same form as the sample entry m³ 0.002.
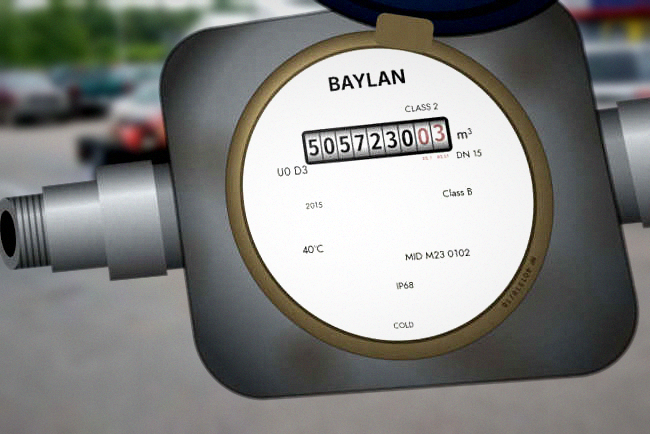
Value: m³ 5057230.03
